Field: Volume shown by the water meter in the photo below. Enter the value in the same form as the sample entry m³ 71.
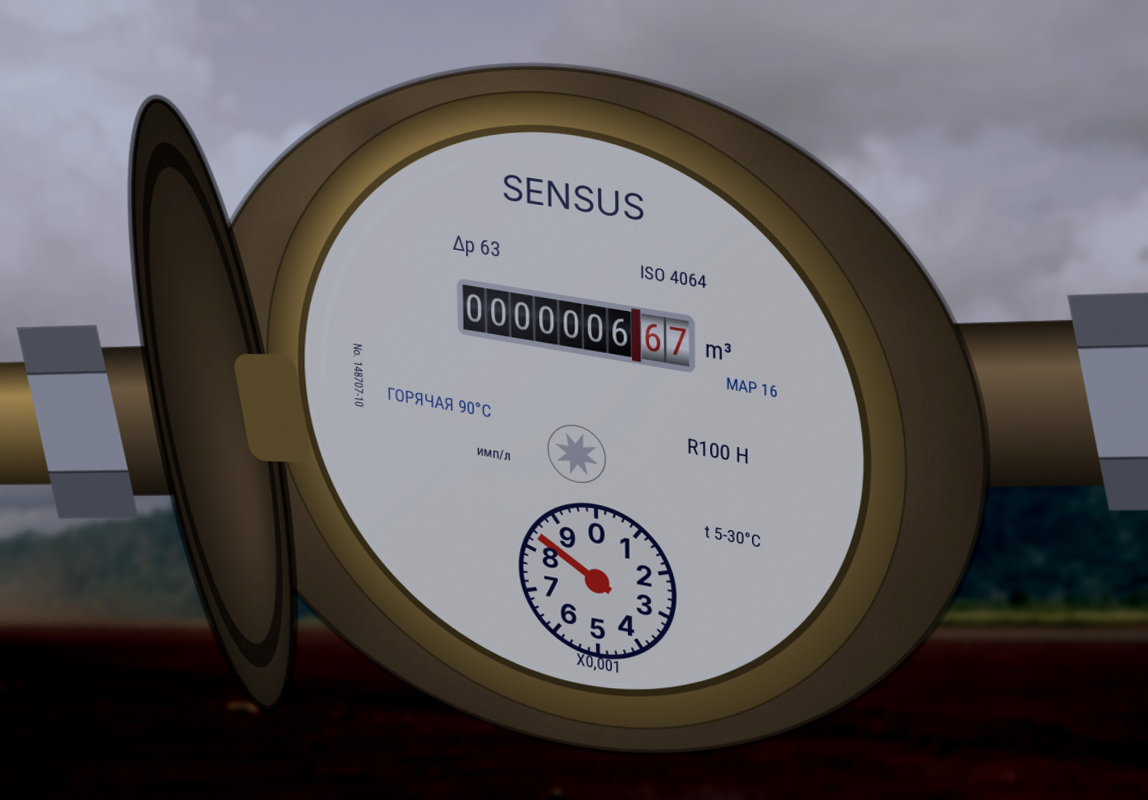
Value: m³ 6.678
